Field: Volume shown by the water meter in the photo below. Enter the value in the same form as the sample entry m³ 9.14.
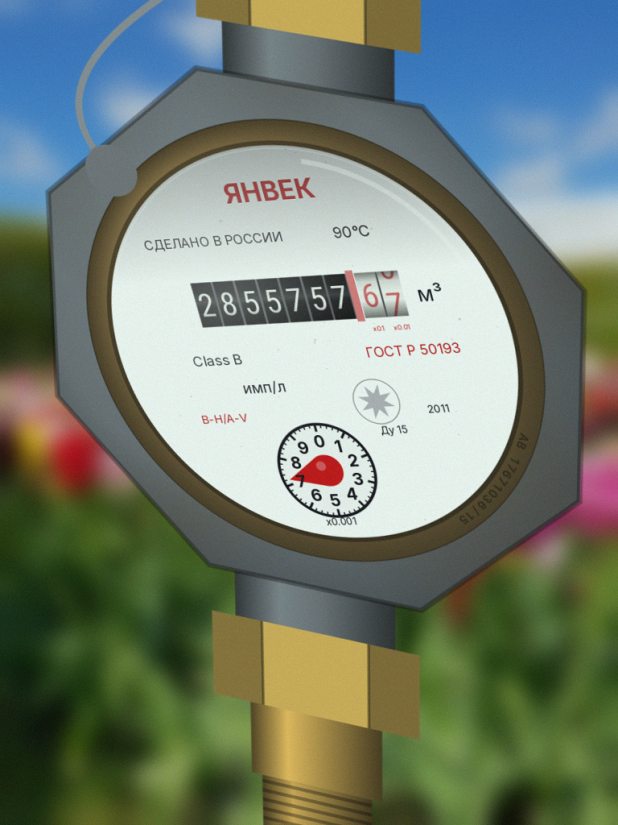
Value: m³ 2855757.667
